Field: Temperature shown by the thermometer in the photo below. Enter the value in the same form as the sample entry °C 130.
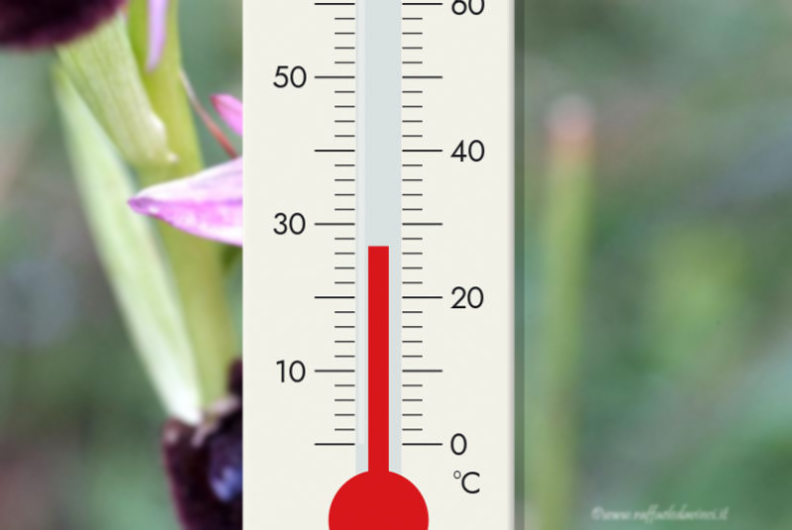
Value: °C 27
